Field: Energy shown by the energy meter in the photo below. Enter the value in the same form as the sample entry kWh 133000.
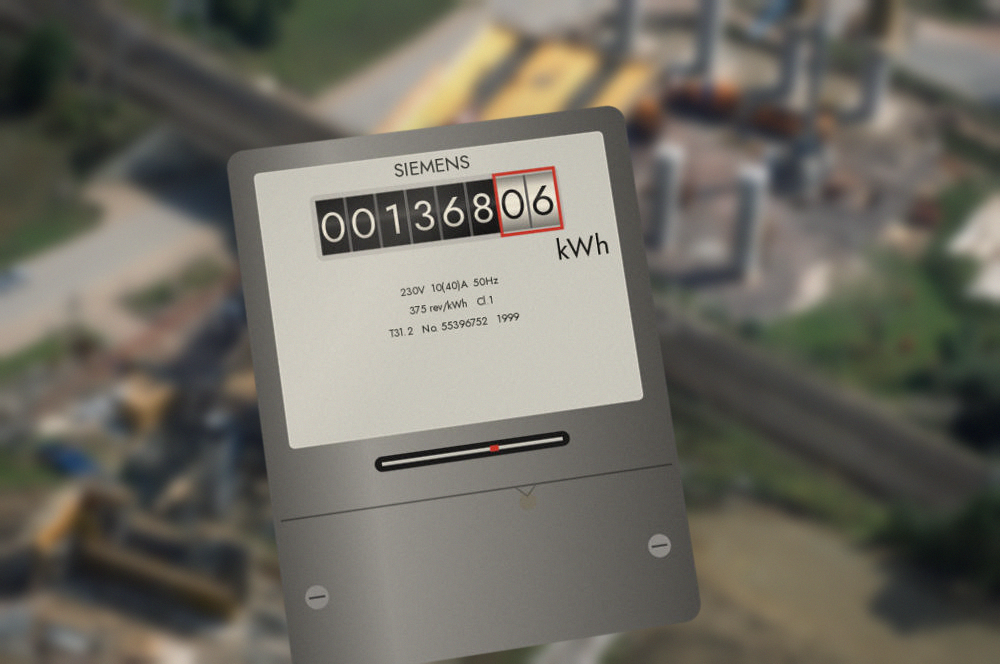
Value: kWh 1368.06
